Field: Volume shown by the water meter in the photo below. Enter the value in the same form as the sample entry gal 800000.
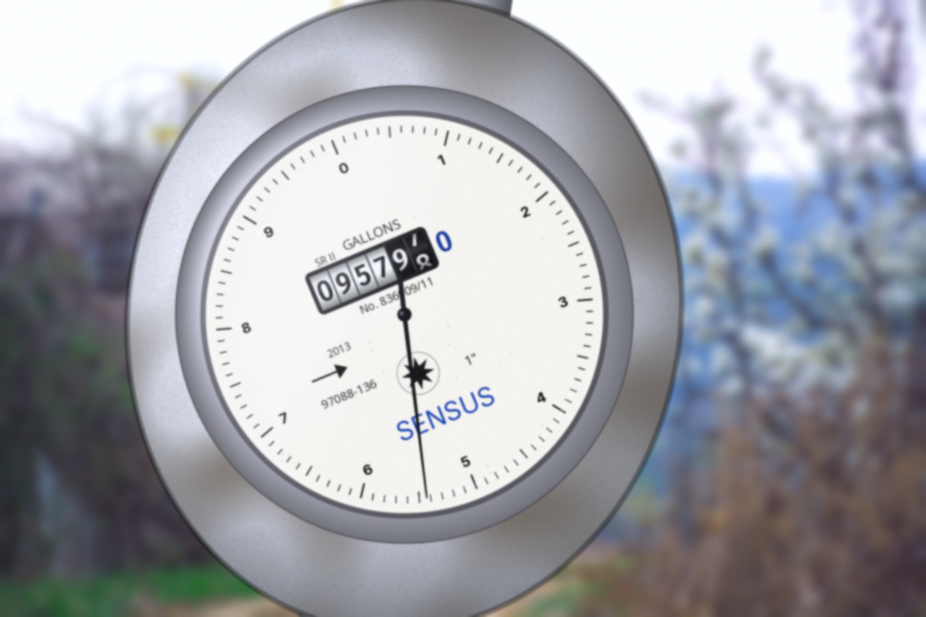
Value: gal 957975.4
